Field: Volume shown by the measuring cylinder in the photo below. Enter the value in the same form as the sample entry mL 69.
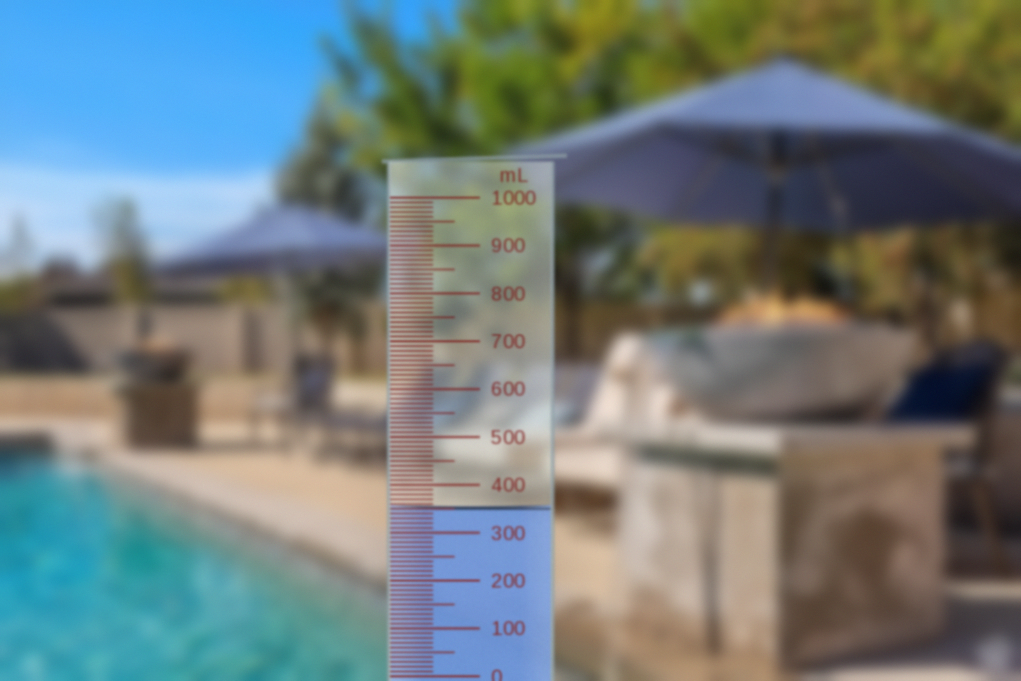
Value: mL 350
